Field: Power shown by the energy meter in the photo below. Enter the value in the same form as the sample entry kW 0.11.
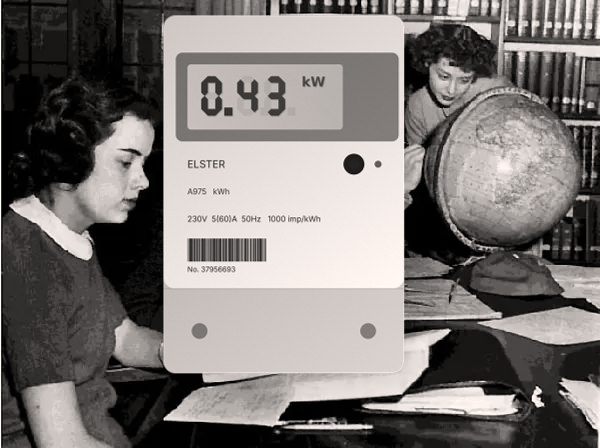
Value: kW 0.43
